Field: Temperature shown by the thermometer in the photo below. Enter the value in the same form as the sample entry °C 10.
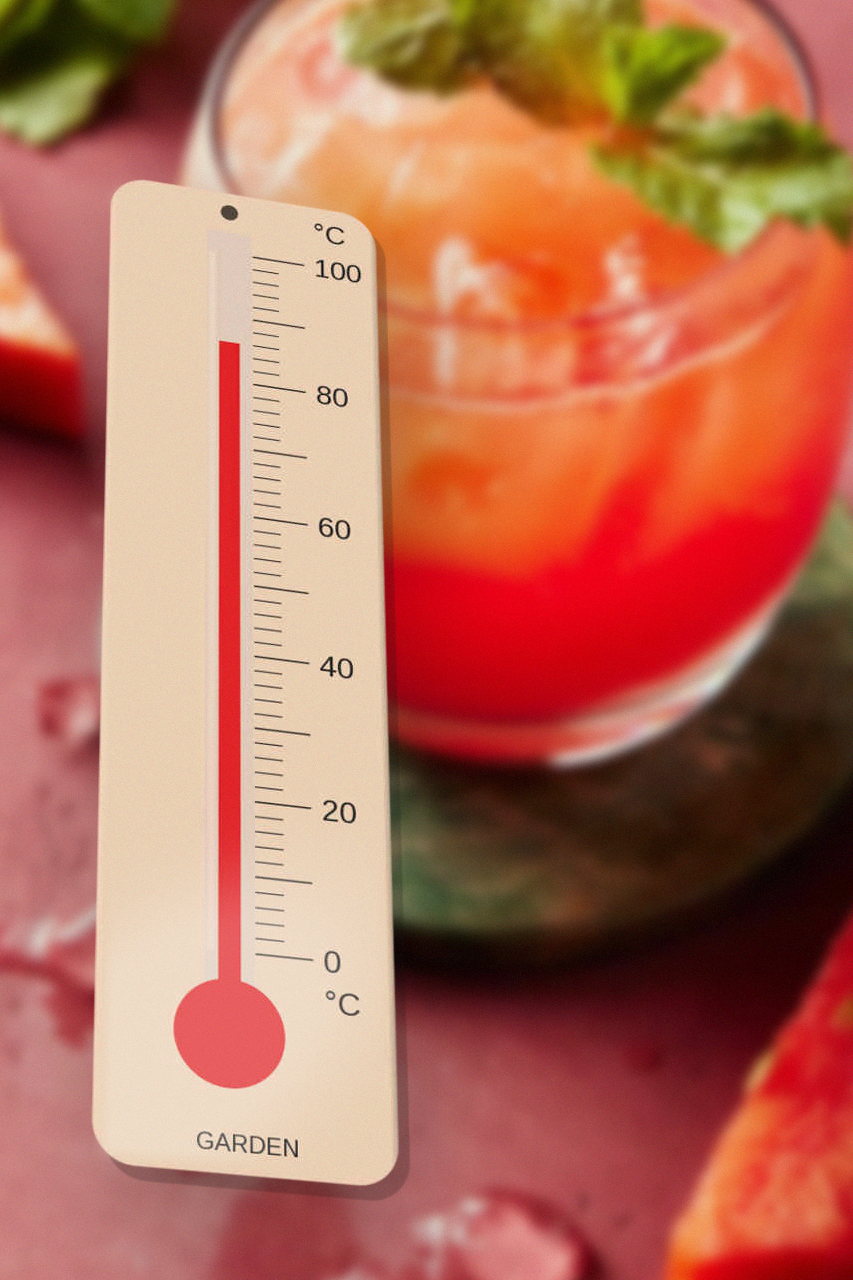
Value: °C 86
